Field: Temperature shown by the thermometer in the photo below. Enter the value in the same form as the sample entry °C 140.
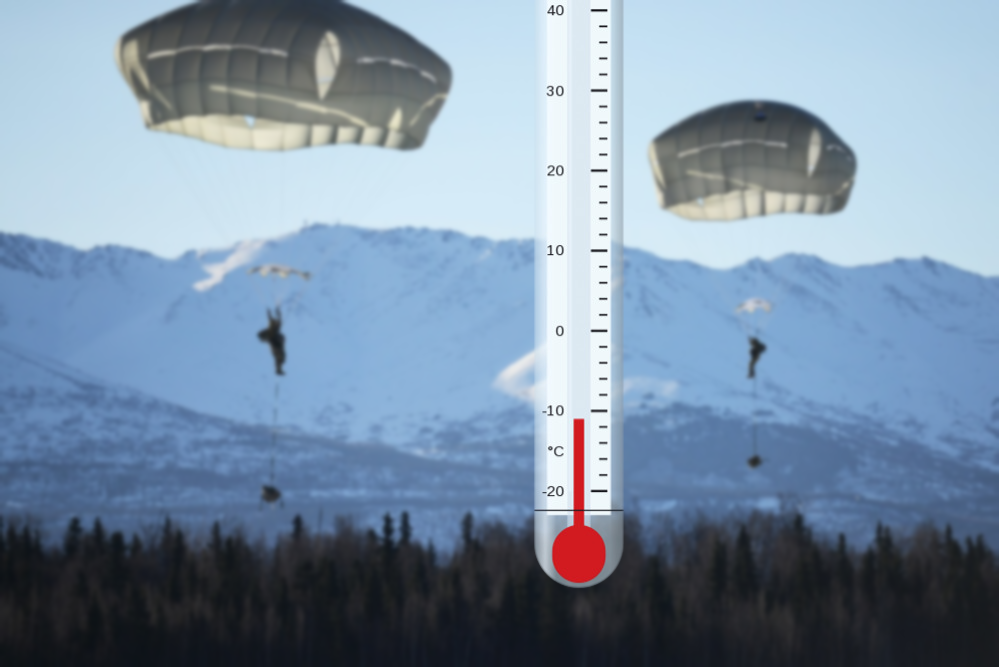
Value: °C -11
